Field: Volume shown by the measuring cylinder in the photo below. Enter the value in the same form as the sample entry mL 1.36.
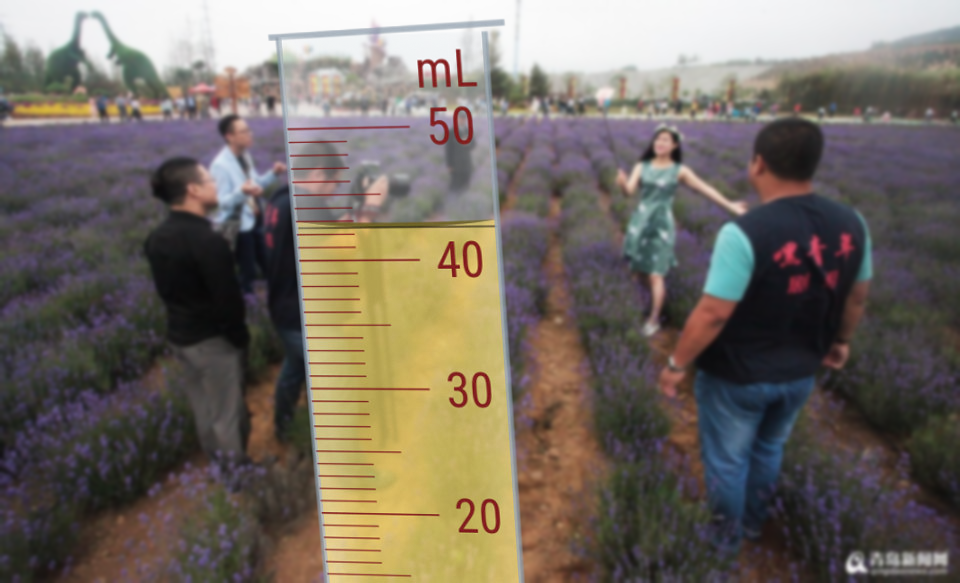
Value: mL 42.5
